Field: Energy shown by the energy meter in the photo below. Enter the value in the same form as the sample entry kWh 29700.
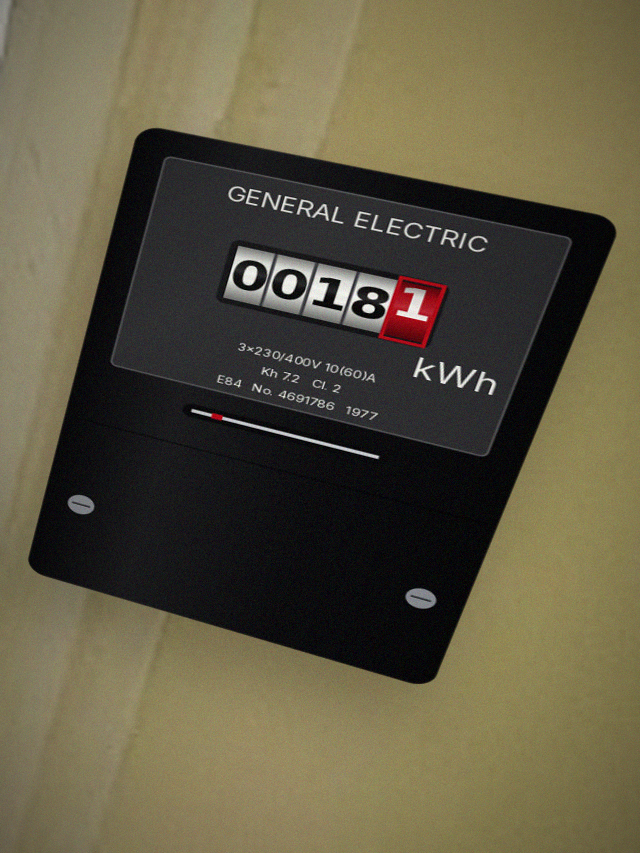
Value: kWh 18.1
